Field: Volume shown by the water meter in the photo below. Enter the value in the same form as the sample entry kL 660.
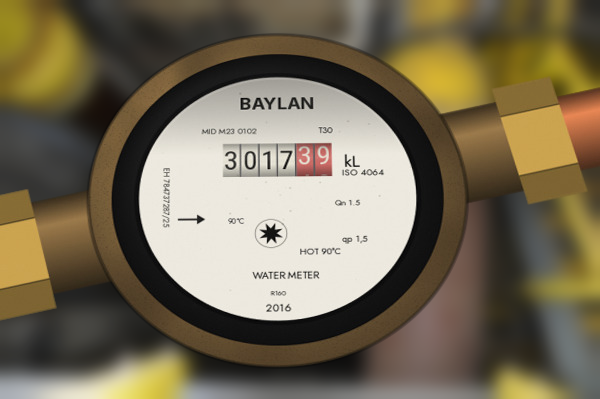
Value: kL 3017.39
